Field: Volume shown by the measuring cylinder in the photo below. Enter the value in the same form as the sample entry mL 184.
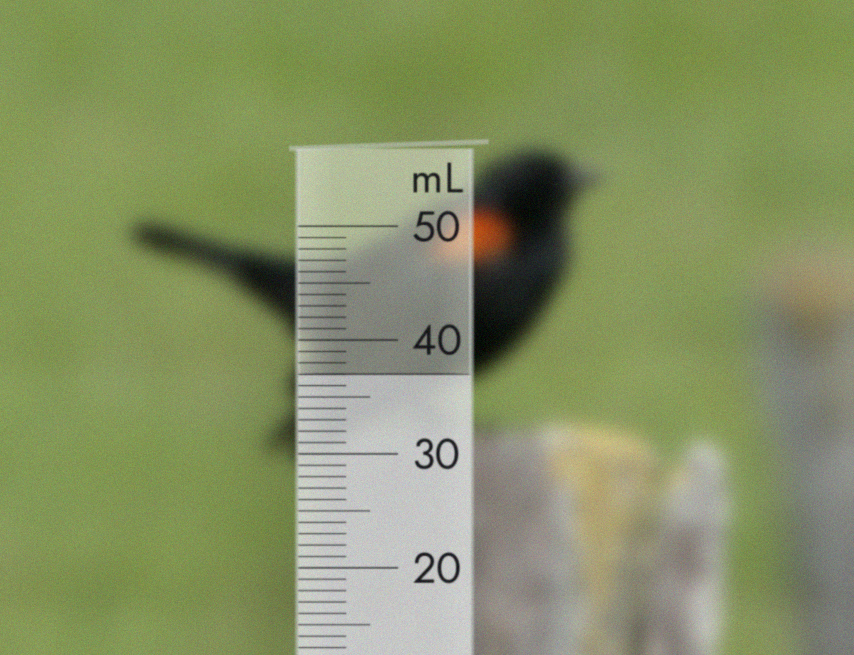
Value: mL 37
